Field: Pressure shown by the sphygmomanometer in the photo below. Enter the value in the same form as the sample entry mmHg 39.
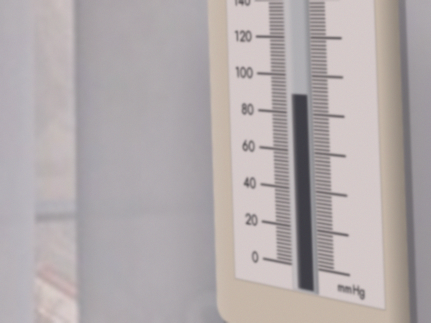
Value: mmHg 90
